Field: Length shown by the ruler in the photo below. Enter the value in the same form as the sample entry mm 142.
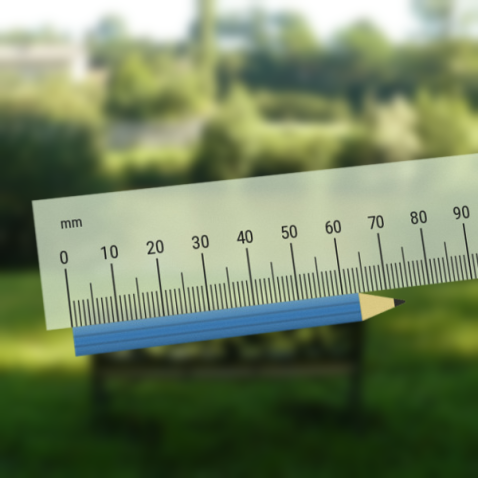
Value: mm 74
